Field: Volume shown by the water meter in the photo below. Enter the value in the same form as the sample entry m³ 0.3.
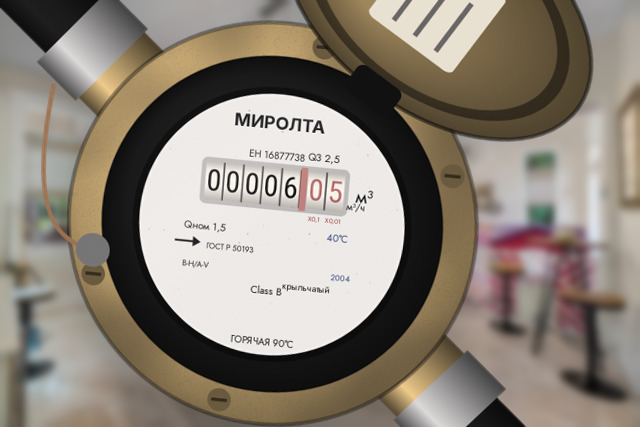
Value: m³ 6.05
